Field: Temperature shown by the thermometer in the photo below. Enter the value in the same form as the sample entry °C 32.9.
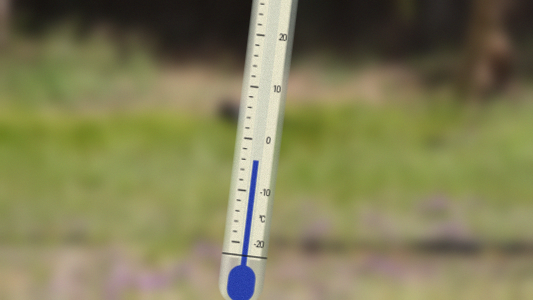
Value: °C -4
